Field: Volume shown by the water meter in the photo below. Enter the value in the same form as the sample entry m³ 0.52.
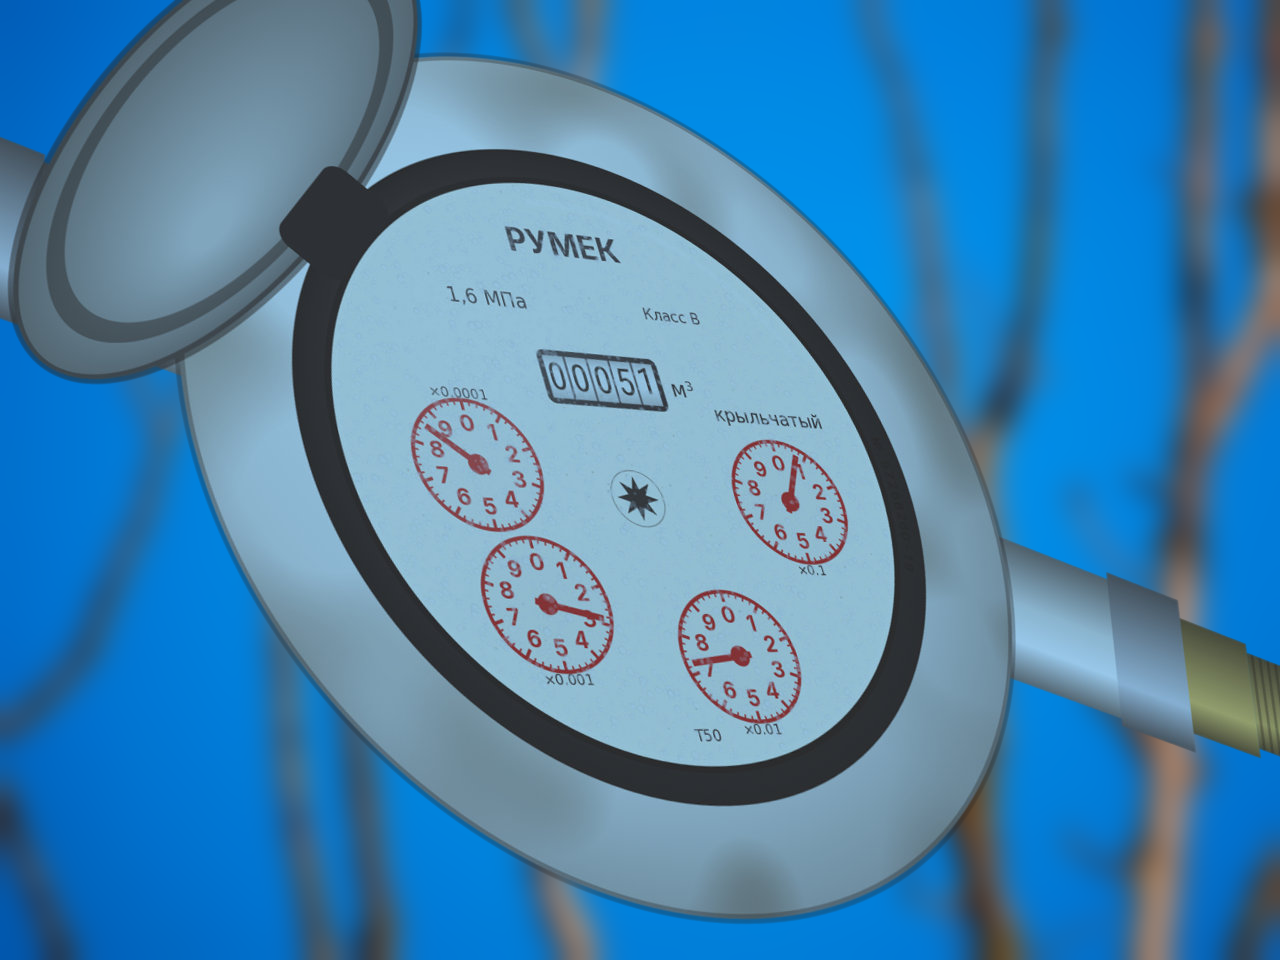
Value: m³ 51.0728
